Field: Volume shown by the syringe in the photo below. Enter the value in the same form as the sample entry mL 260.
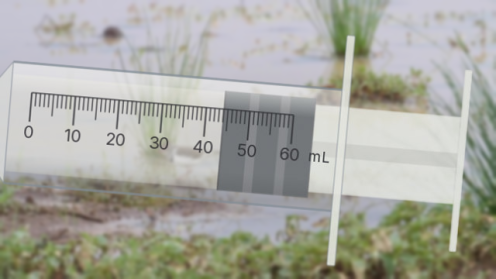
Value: mL 44
